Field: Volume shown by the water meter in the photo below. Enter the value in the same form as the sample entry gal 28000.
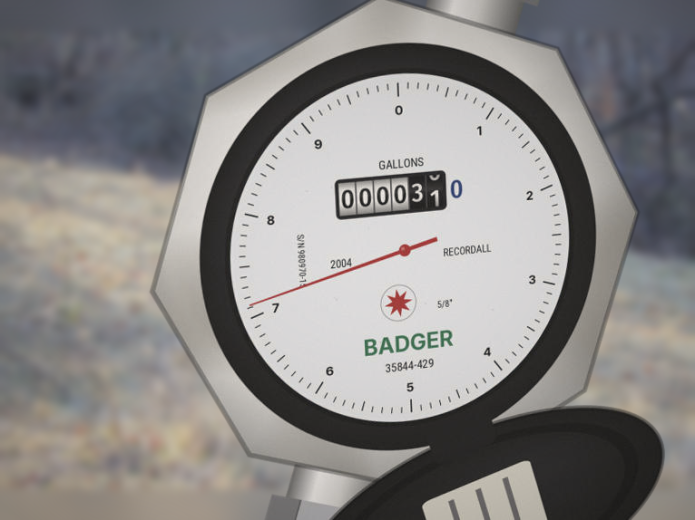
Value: gal 307.1
